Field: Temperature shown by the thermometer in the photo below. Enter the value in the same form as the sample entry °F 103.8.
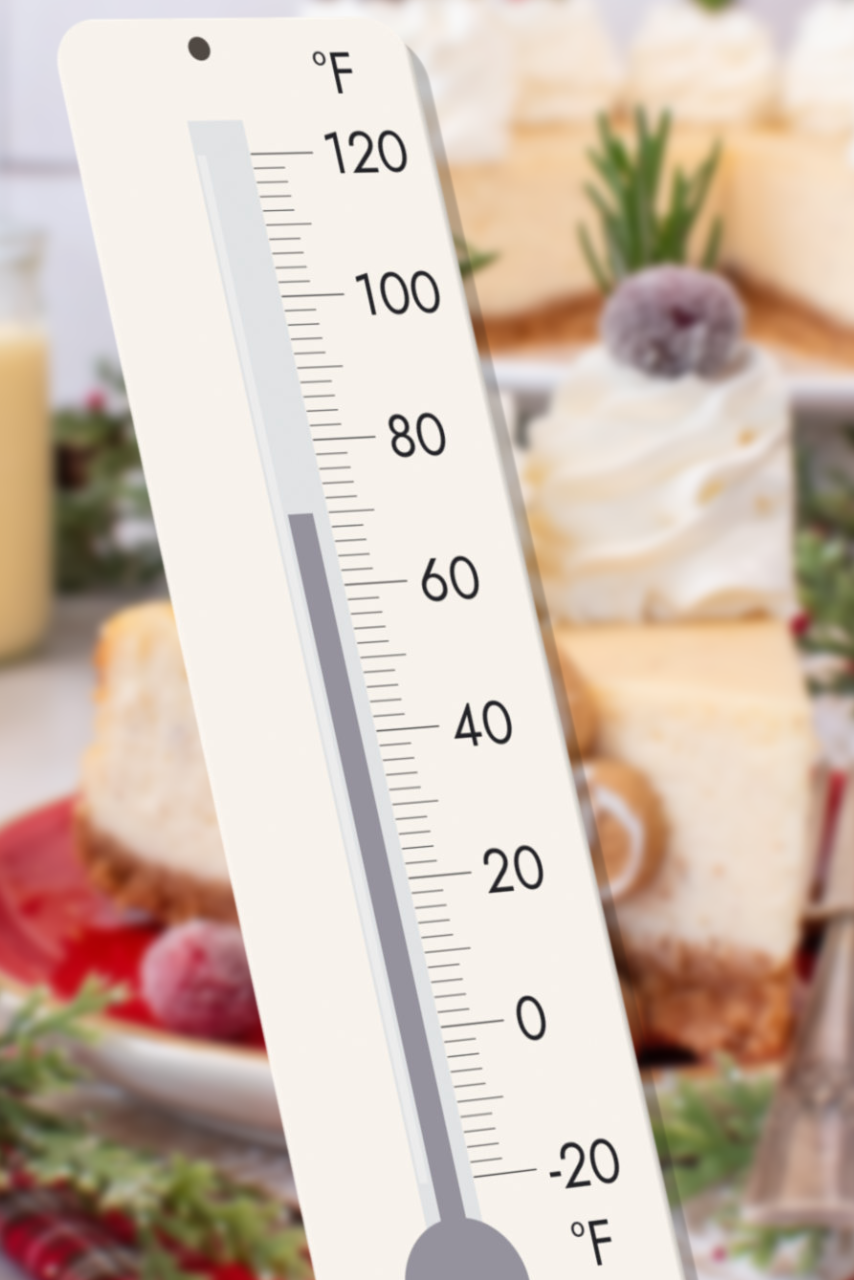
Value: °F 70
